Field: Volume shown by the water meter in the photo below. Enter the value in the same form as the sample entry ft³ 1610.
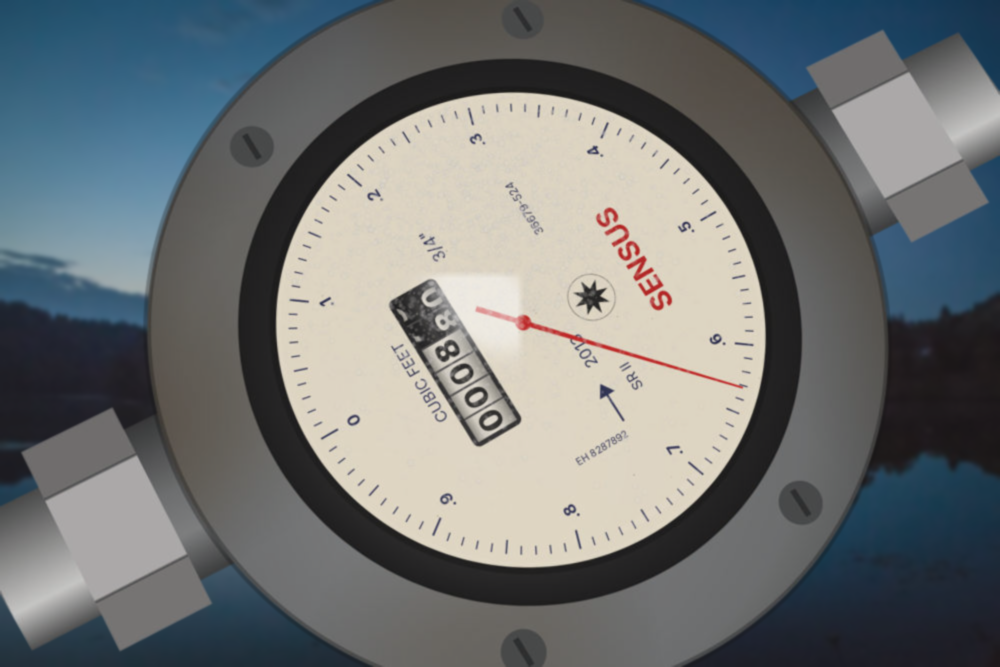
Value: ft³ 879.63
